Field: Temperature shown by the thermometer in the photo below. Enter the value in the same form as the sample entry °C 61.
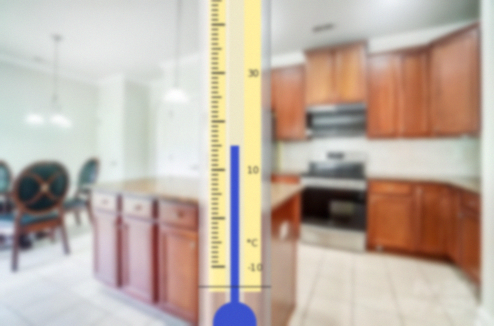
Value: °C 15
